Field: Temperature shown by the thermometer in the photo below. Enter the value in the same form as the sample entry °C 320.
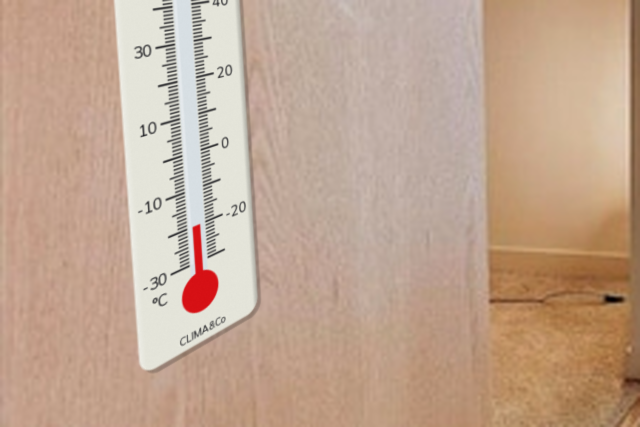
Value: °C -20
